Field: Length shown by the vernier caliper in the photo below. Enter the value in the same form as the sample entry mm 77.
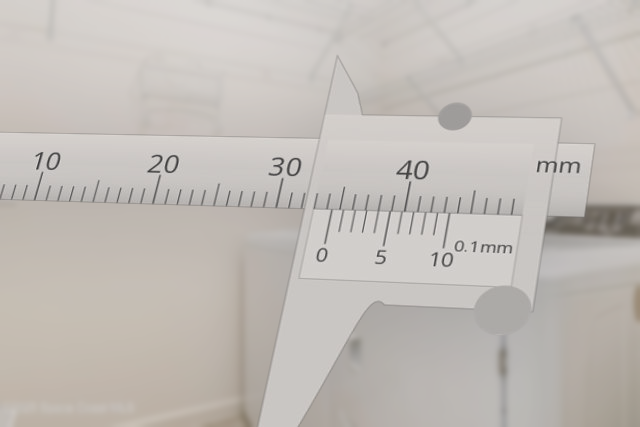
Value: mm 34.4
